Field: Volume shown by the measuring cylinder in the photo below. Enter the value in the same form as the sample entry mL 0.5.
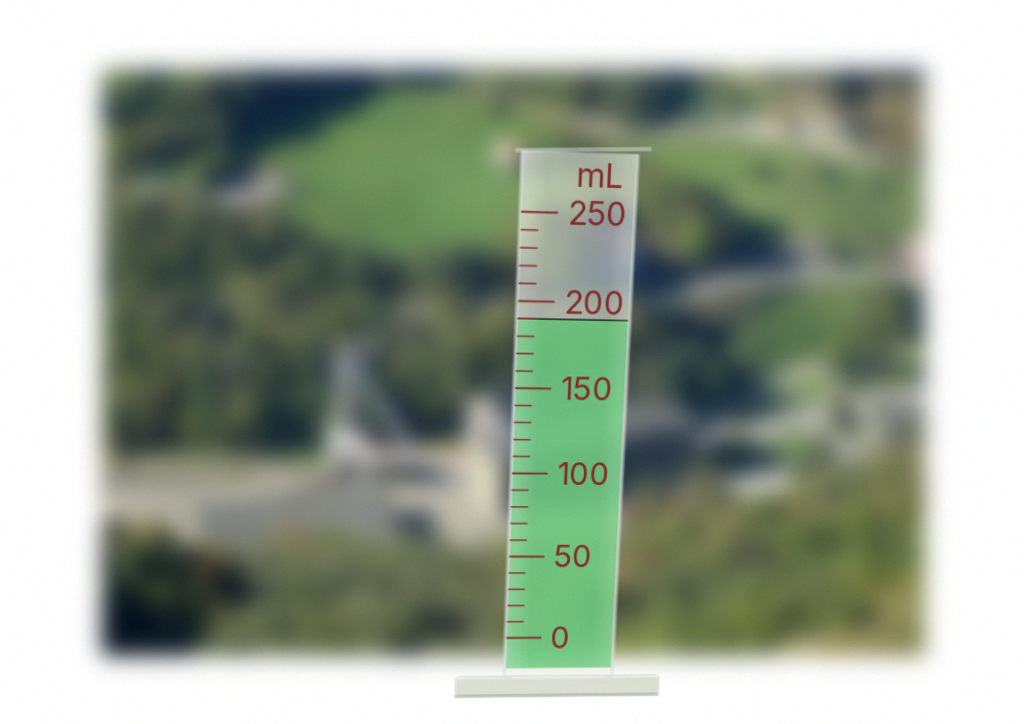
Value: mL 190
